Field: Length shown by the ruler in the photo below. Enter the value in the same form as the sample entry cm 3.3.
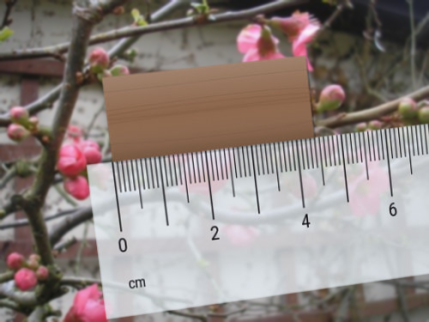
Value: cm 4.4
